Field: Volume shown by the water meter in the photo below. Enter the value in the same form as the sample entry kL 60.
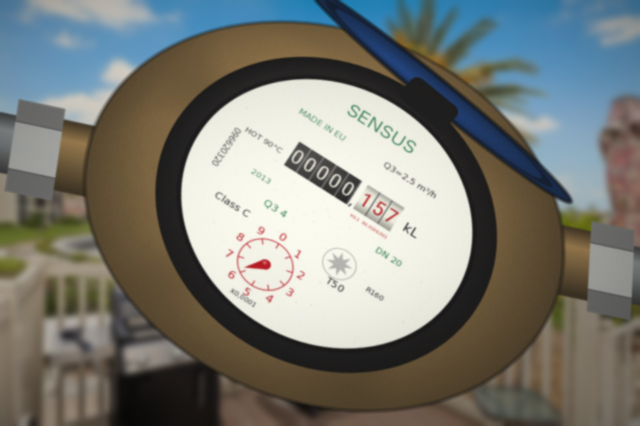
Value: kL 0.1576
